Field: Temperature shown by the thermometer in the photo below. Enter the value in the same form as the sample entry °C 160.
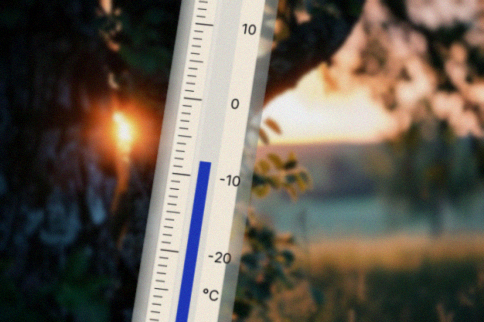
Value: °C -8
